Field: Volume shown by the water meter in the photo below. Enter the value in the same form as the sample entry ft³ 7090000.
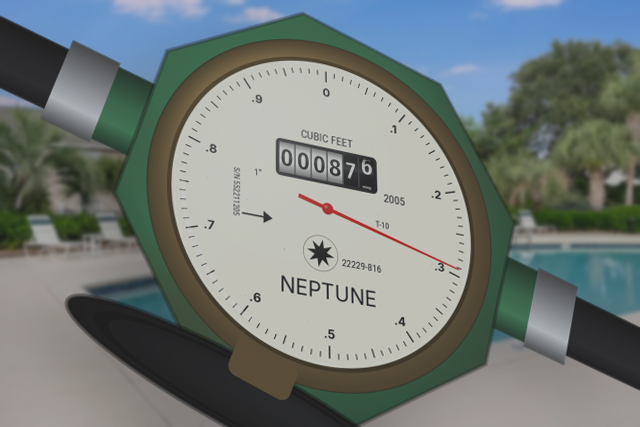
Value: ft³ 876.29
